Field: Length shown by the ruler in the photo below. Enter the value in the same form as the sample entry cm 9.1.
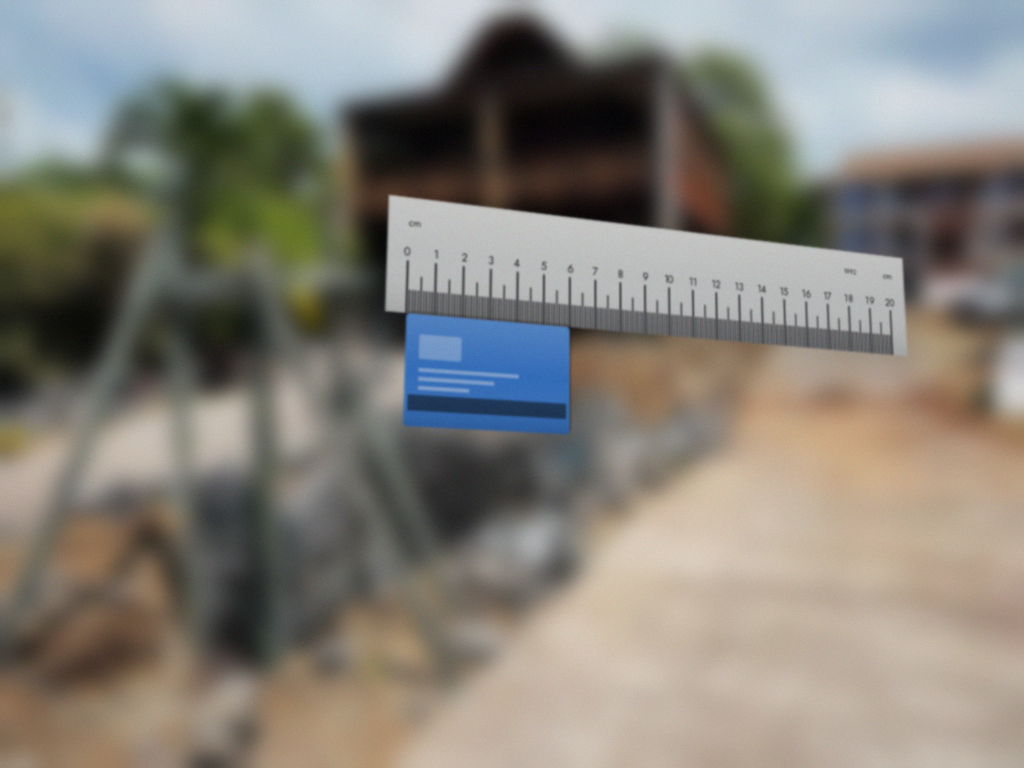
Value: cm 6
